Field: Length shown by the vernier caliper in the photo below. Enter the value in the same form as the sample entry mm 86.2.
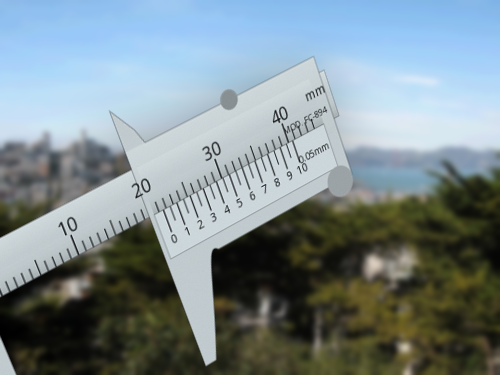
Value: mm 21.6
